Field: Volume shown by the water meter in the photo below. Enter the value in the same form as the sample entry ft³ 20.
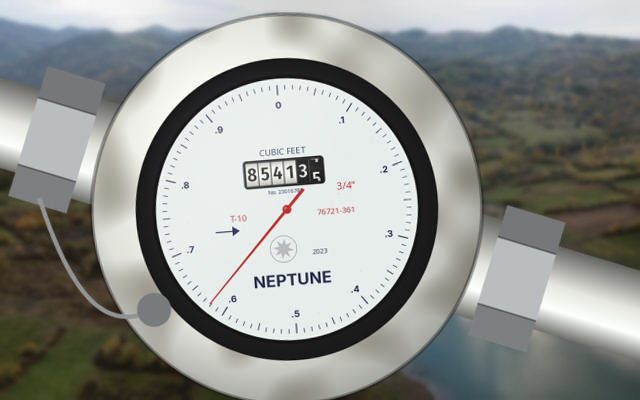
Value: ft³ 854134.62
